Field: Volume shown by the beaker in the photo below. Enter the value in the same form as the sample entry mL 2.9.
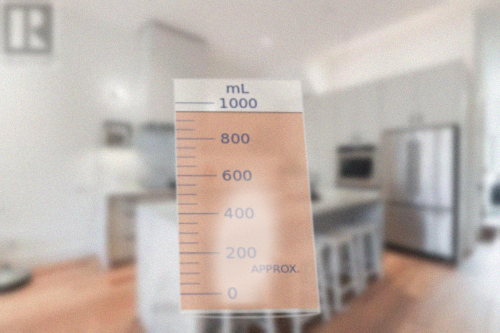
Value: mL 950
